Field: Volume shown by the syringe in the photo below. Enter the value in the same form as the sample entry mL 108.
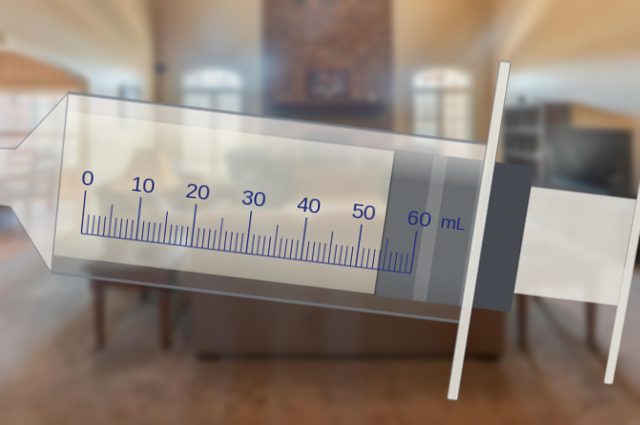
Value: mL 54
